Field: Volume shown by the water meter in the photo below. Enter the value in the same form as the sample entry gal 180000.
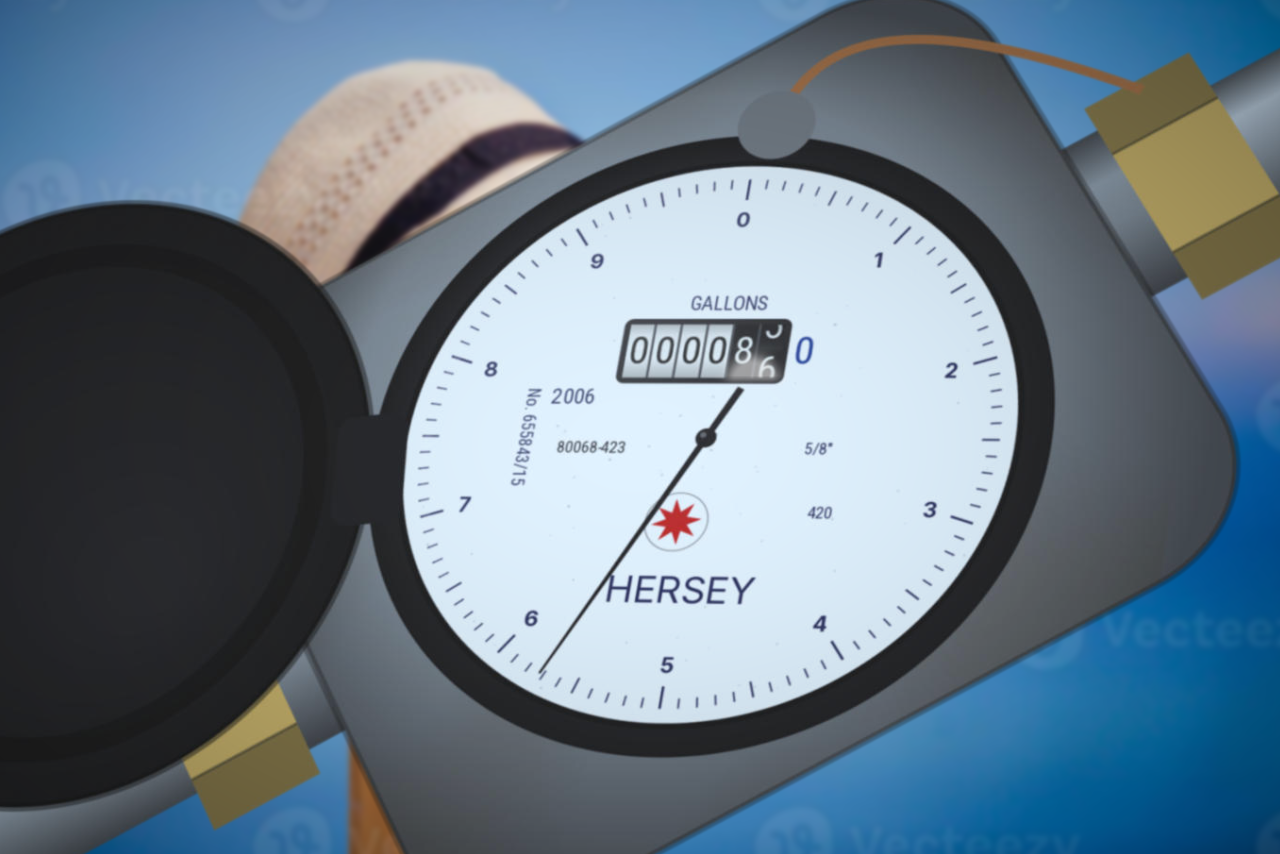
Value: gal 855.7
